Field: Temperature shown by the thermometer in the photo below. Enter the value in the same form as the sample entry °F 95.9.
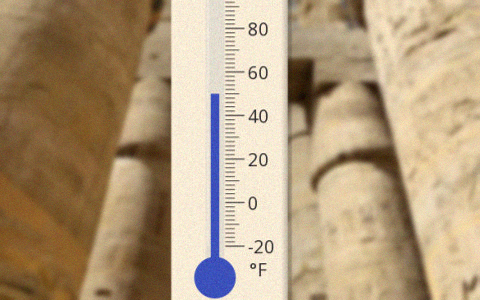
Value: °F 50
